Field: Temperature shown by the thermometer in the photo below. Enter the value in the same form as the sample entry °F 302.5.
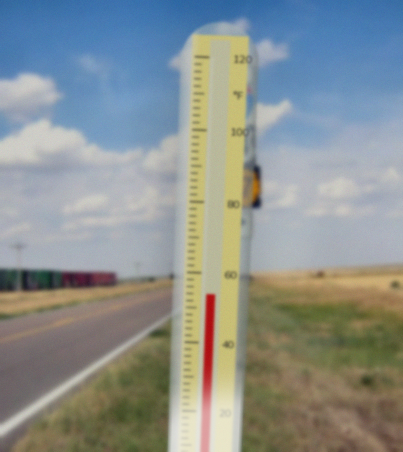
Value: °F 54
